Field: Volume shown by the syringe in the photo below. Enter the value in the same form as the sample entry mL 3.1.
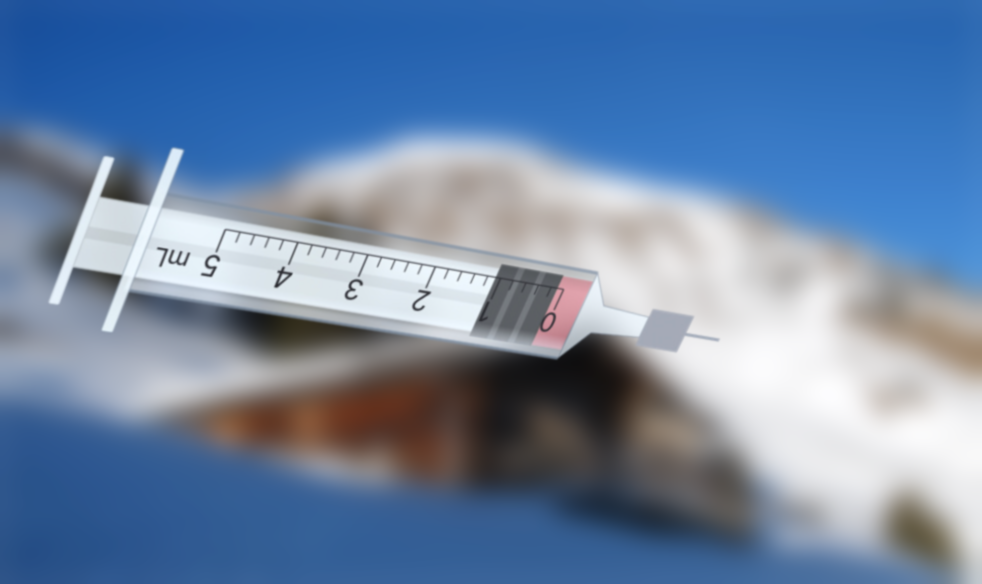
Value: mL 0.1
